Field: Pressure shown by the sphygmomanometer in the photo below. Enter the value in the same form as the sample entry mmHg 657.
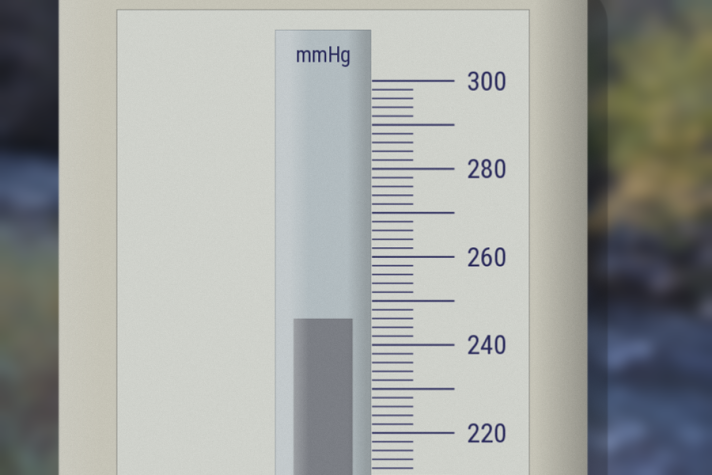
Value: mmHg 246
